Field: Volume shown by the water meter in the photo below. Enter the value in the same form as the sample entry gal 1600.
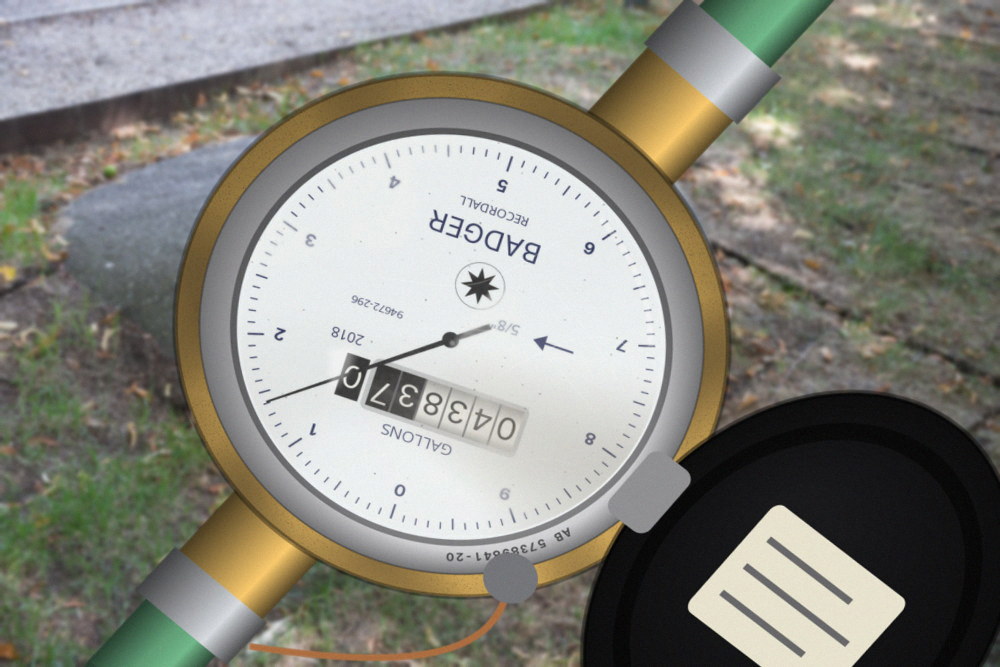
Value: gal 438371.4
